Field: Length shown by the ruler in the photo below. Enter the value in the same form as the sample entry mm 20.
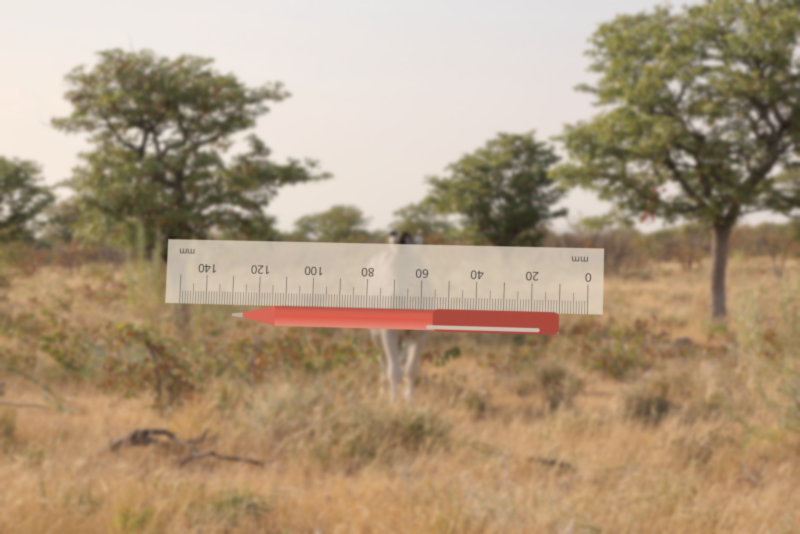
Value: mm 120
